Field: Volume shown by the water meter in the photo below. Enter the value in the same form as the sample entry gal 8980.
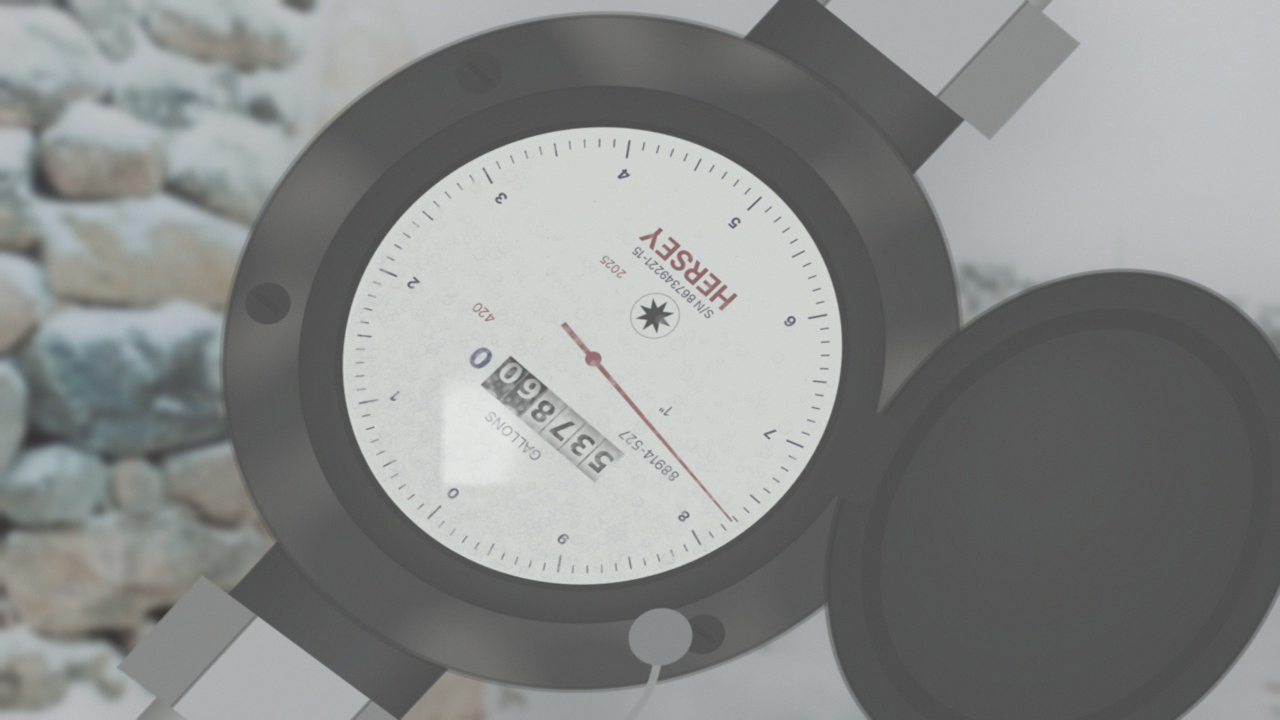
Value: gal 5378597.7
